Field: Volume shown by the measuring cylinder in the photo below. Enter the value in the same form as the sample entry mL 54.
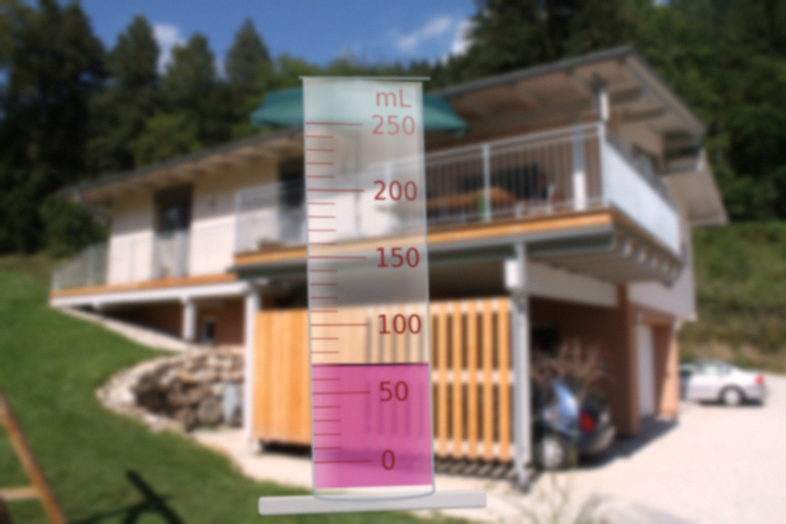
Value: mL 70
